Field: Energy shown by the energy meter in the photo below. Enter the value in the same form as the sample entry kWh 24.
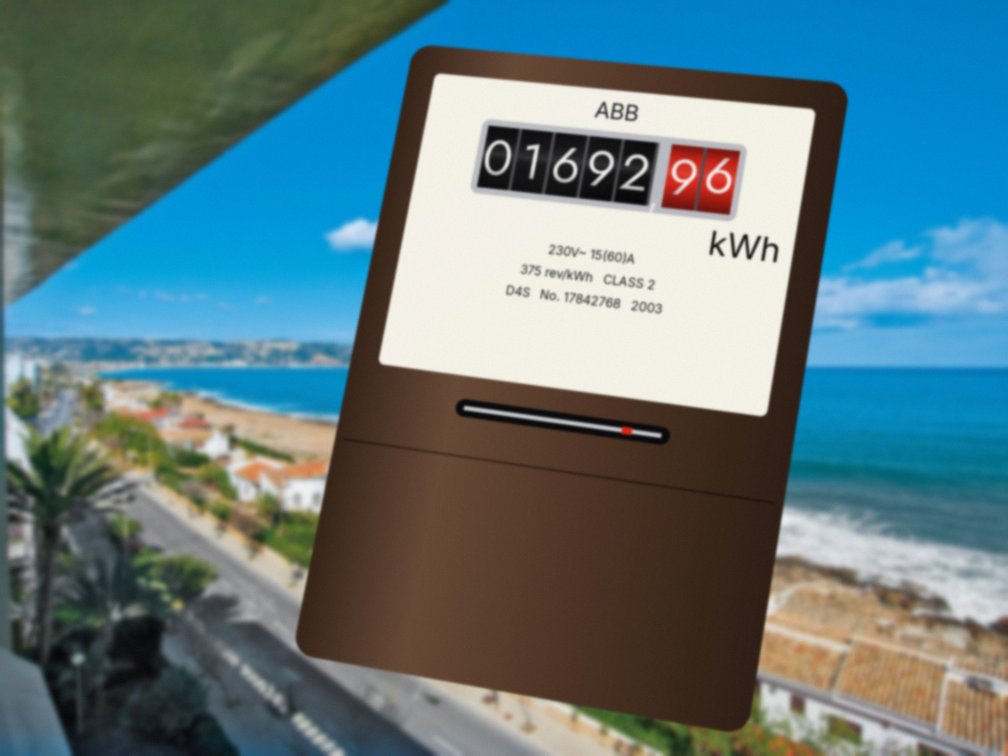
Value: kWh 1692.96
